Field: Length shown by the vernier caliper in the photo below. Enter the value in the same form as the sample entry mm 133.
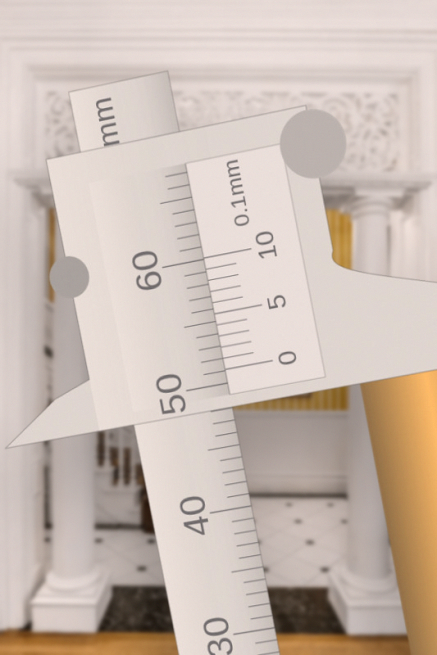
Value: mm 51.1
